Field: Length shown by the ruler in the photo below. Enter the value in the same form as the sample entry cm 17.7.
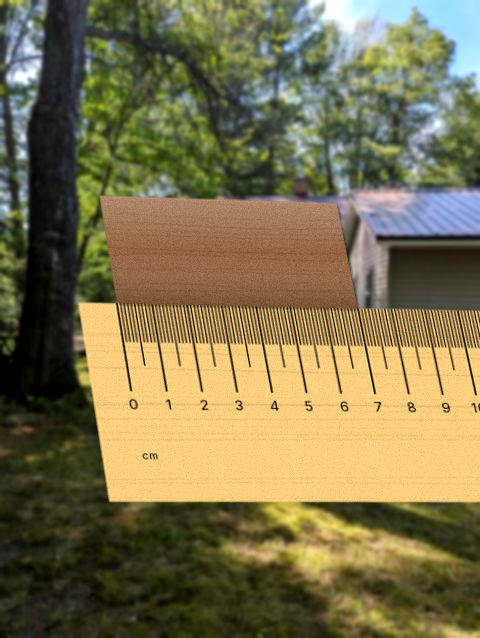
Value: cm 7
